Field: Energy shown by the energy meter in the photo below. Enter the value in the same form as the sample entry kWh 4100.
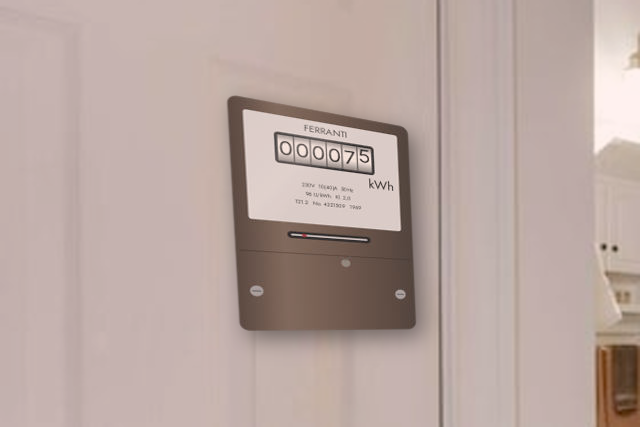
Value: kWh 75
